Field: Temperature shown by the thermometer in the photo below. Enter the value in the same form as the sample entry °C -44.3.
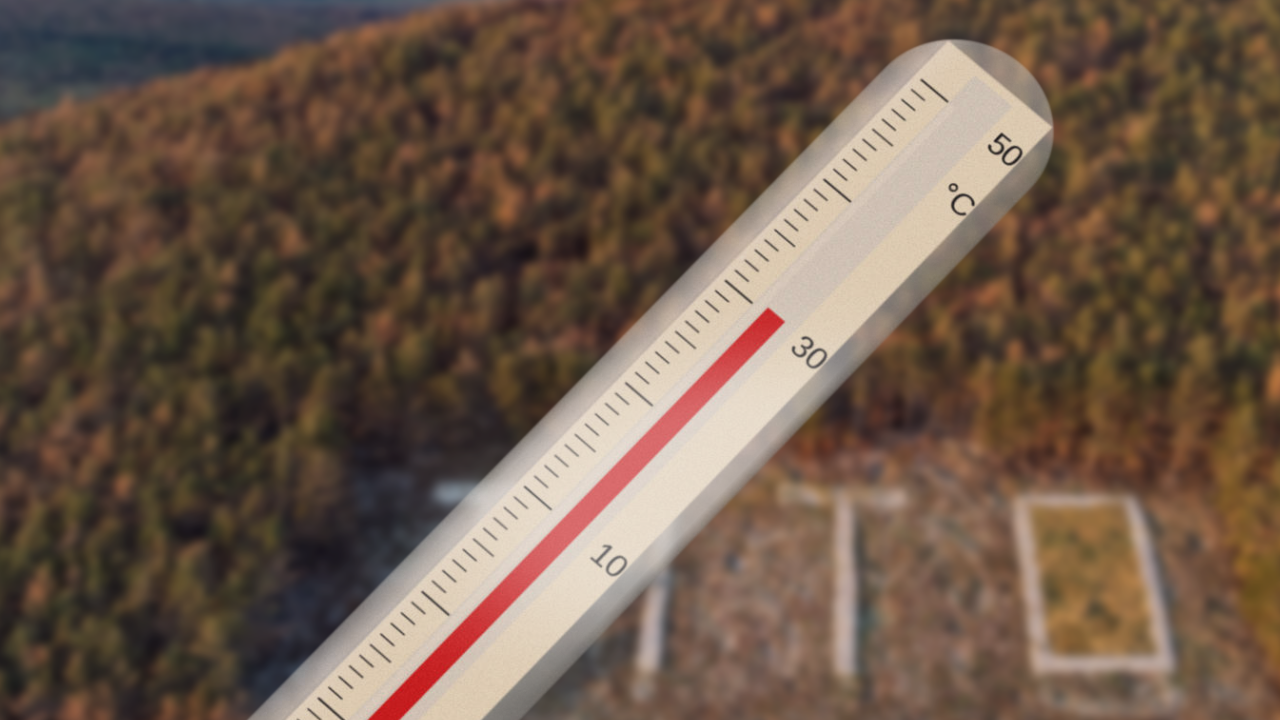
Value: °C 30.5
